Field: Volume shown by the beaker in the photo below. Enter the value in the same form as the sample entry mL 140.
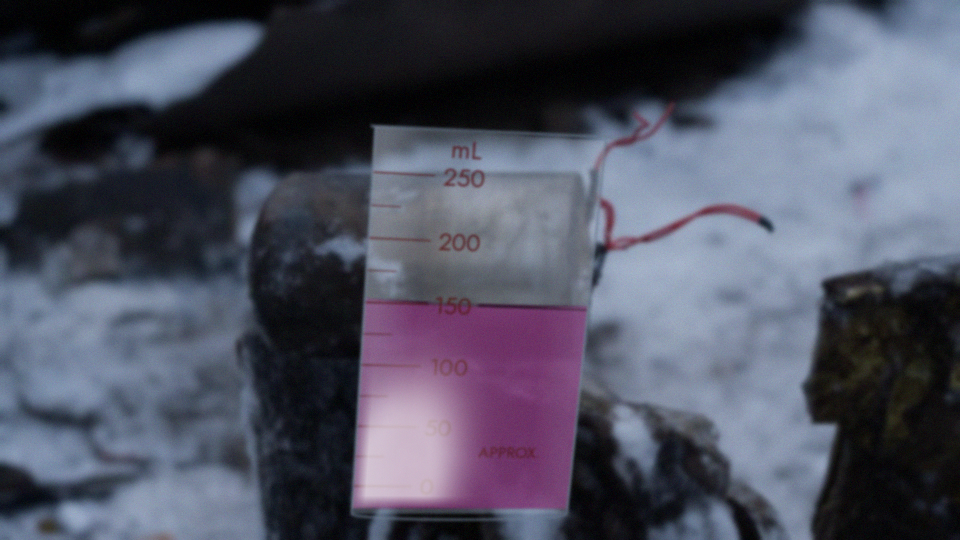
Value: mL 150
